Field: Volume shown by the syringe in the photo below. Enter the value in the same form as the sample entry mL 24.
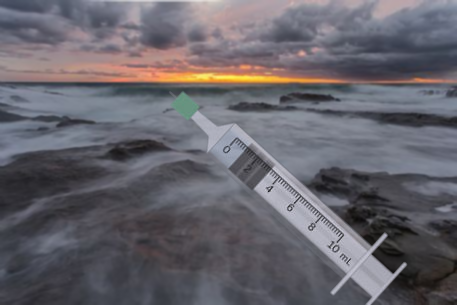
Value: mL 1
